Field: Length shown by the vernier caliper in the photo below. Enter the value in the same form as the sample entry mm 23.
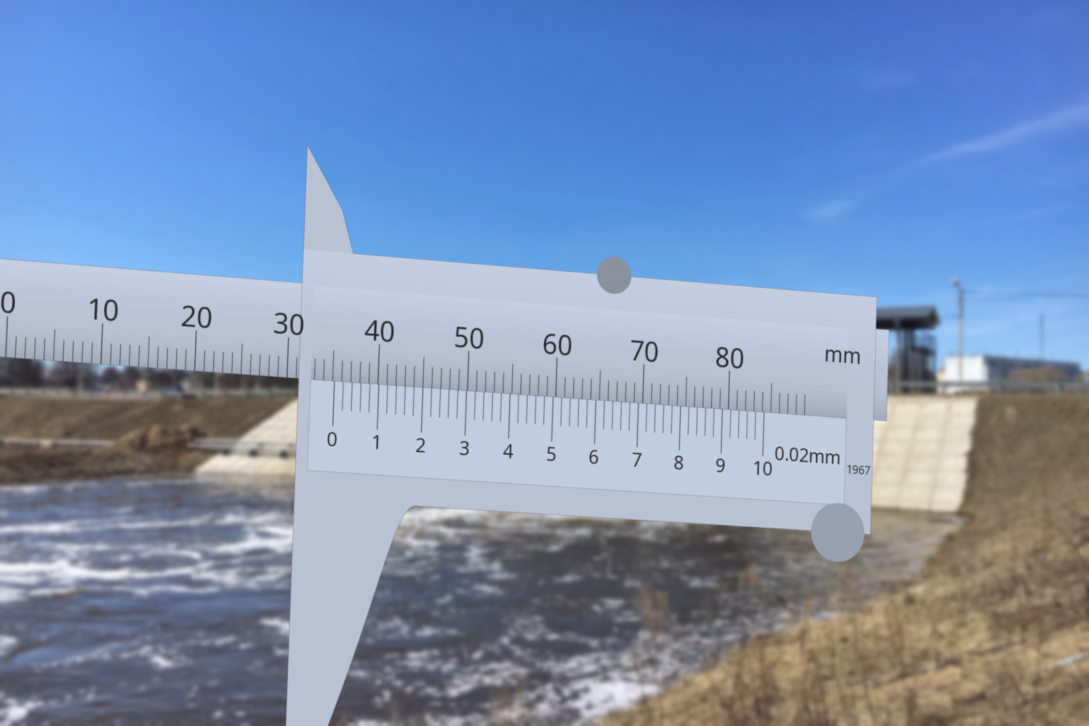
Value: mm 35.2
